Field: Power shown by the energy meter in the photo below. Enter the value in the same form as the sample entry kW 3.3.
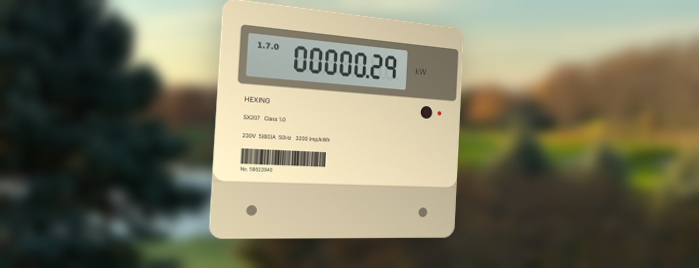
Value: kW 0.29
